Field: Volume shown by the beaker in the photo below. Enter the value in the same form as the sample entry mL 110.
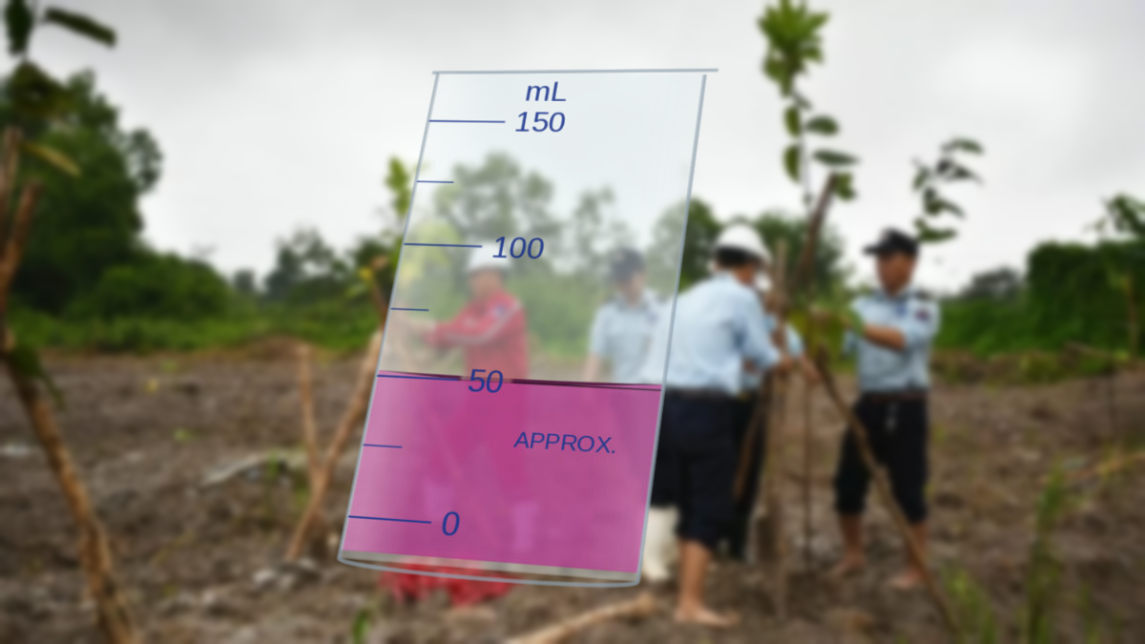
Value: mL 50
